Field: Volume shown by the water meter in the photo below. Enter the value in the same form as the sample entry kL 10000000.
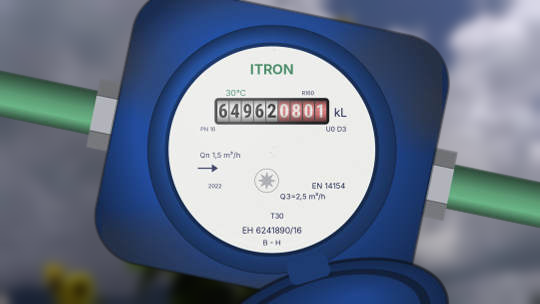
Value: kL 64962.0801
